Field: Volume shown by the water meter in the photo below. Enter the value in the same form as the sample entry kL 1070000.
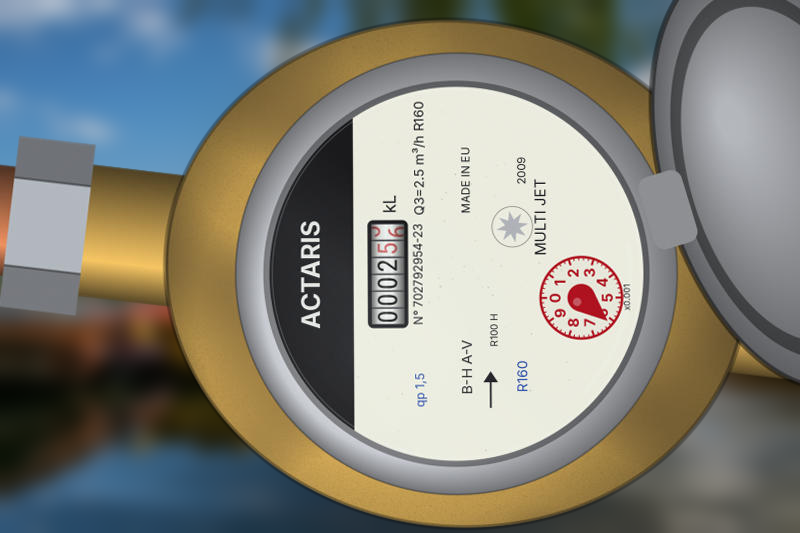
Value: kL 2.556
